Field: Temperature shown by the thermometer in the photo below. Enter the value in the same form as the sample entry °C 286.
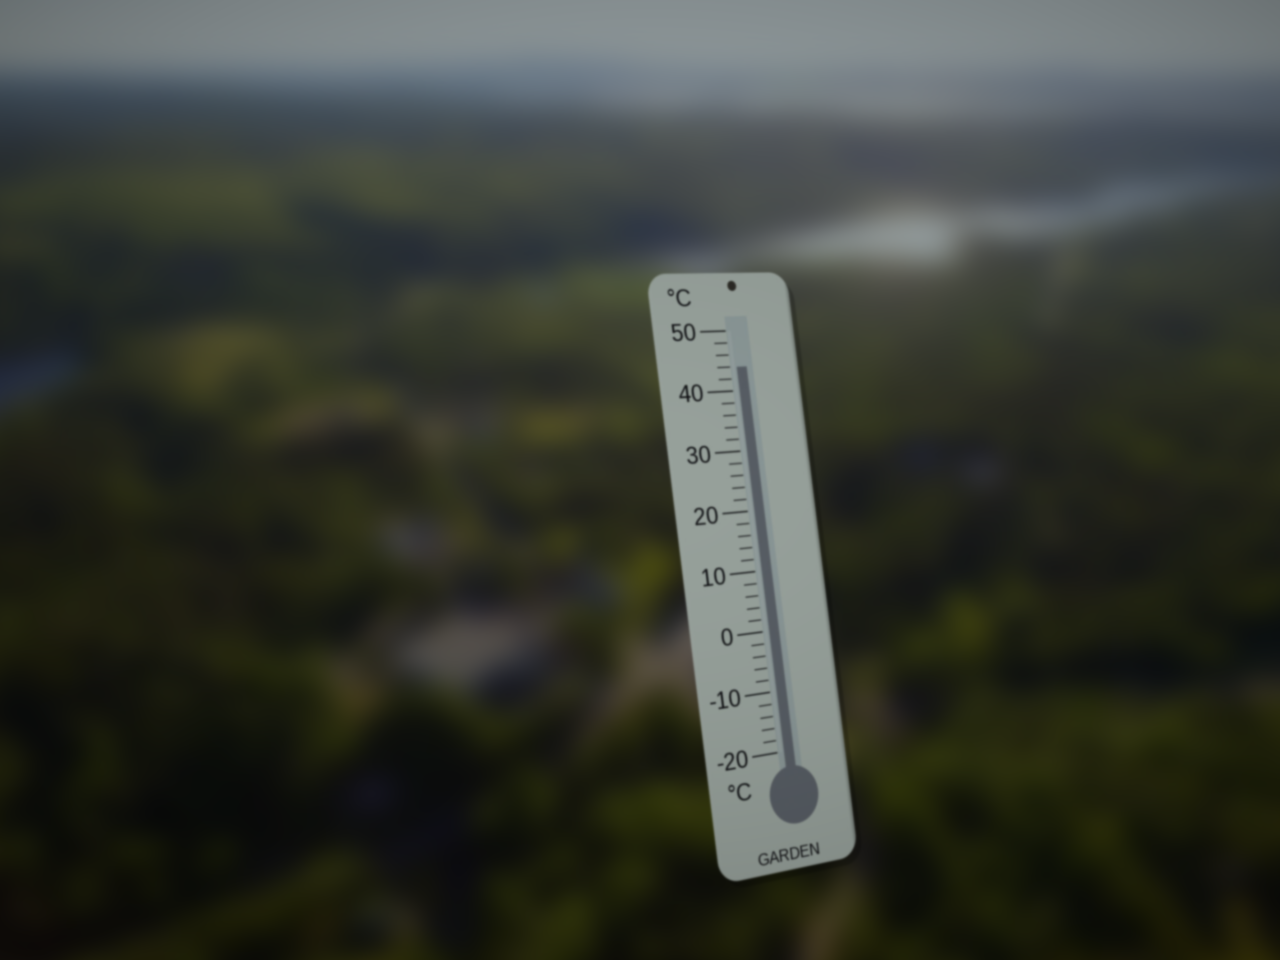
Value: °C 44
